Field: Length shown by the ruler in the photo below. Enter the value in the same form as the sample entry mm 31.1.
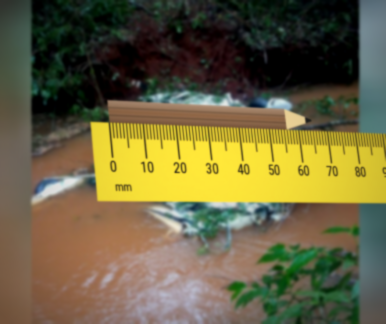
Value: mm 65
